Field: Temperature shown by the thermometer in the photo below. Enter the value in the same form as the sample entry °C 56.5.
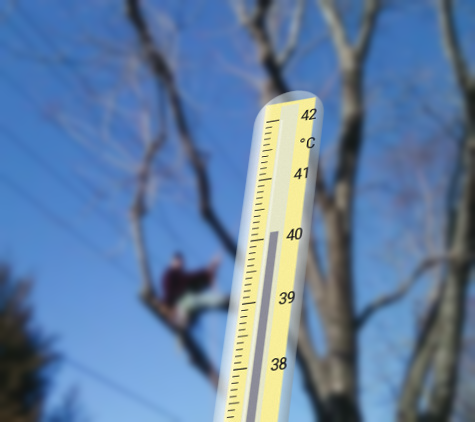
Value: °C 40.1
